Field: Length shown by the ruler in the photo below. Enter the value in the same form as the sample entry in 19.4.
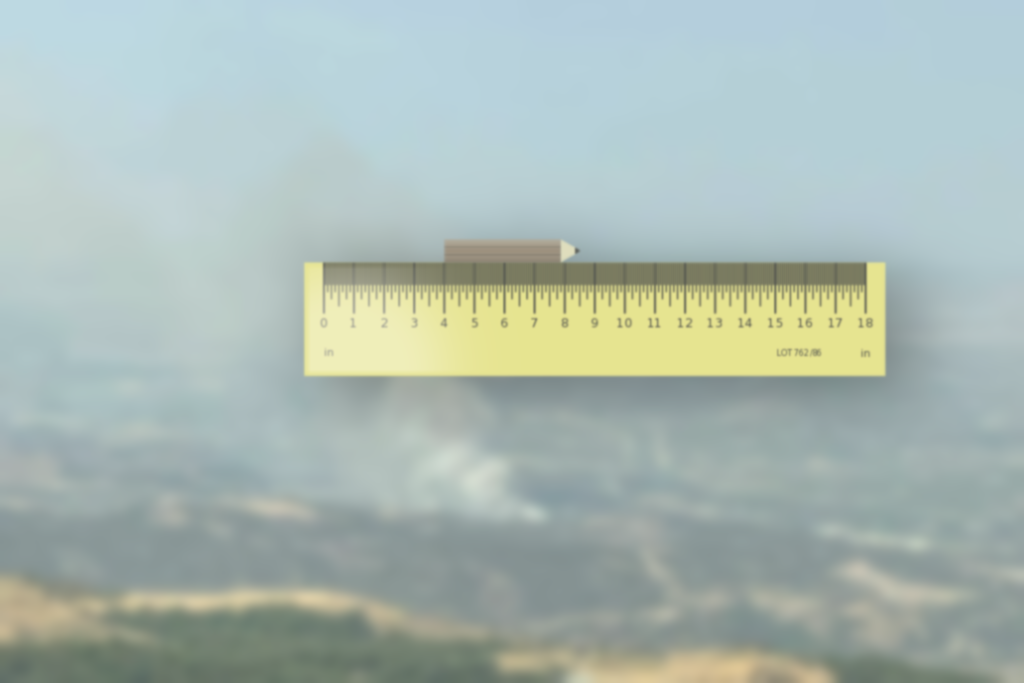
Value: in 4.5
